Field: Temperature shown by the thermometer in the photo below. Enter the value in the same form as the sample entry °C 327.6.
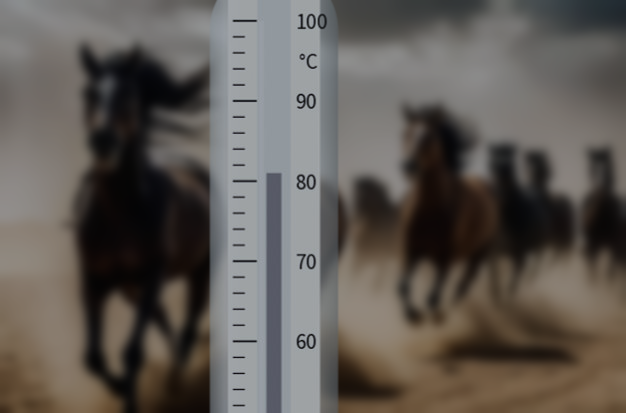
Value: °C 81
